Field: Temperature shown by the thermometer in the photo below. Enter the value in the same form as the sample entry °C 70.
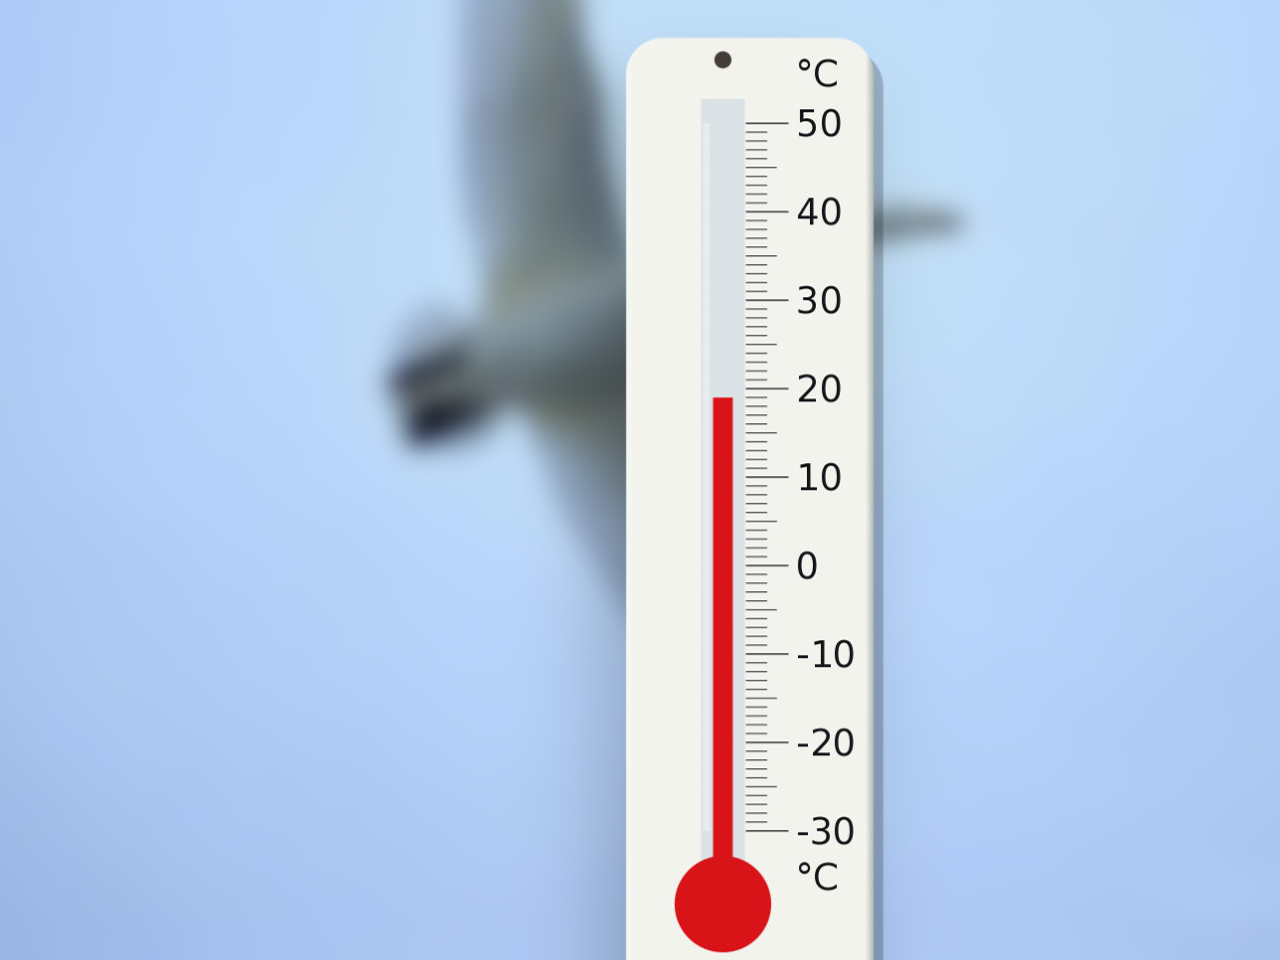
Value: °C 19
